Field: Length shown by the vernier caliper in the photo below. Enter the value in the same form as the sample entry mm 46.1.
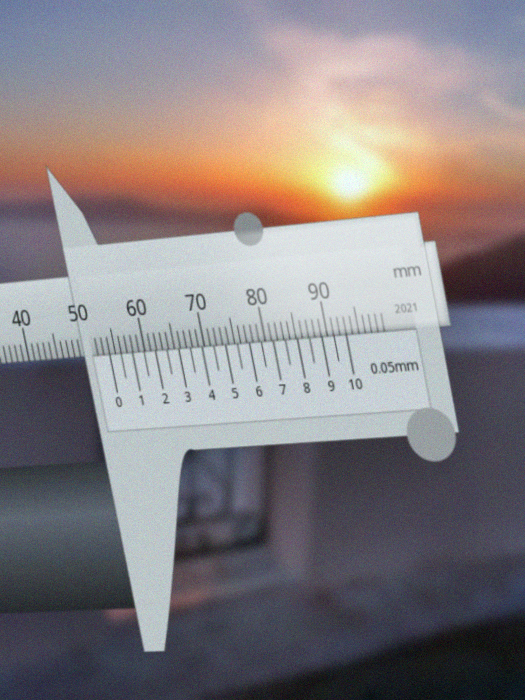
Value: mm 54.0
